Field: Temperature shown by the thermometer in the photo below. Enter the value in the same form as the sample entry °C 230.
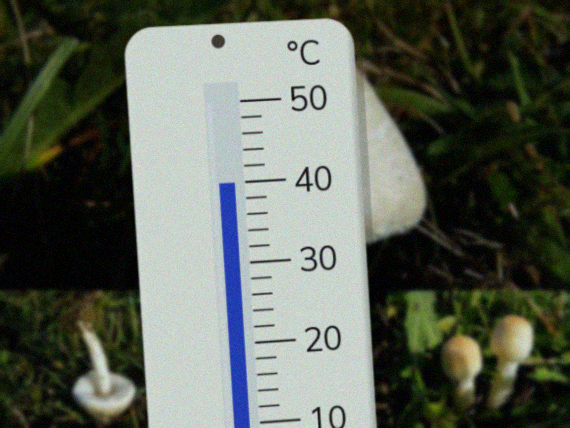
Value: °C 40
